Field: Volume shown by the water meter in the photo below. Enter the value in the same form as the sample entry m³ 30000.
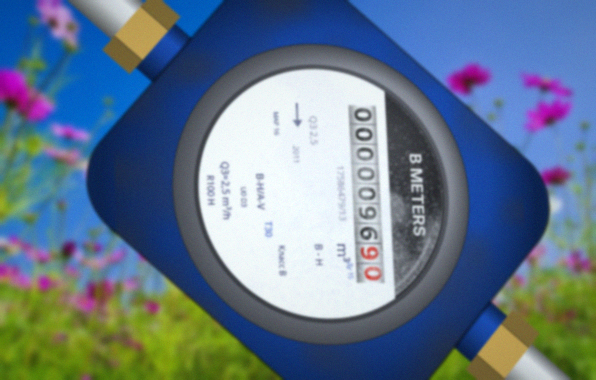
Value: m³ 96.90
